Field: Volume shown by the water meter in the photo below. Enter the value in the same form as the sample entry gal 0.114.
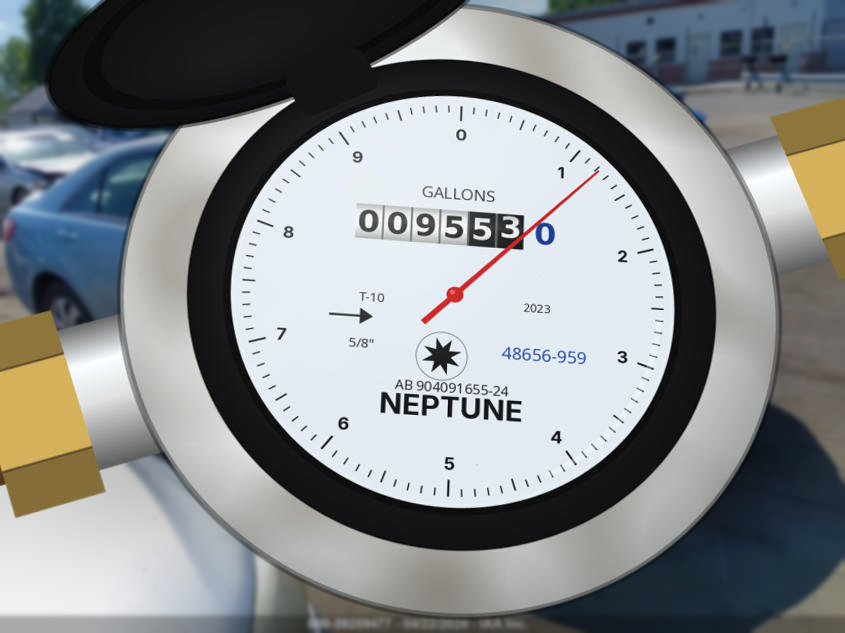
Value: gal 95531.2
